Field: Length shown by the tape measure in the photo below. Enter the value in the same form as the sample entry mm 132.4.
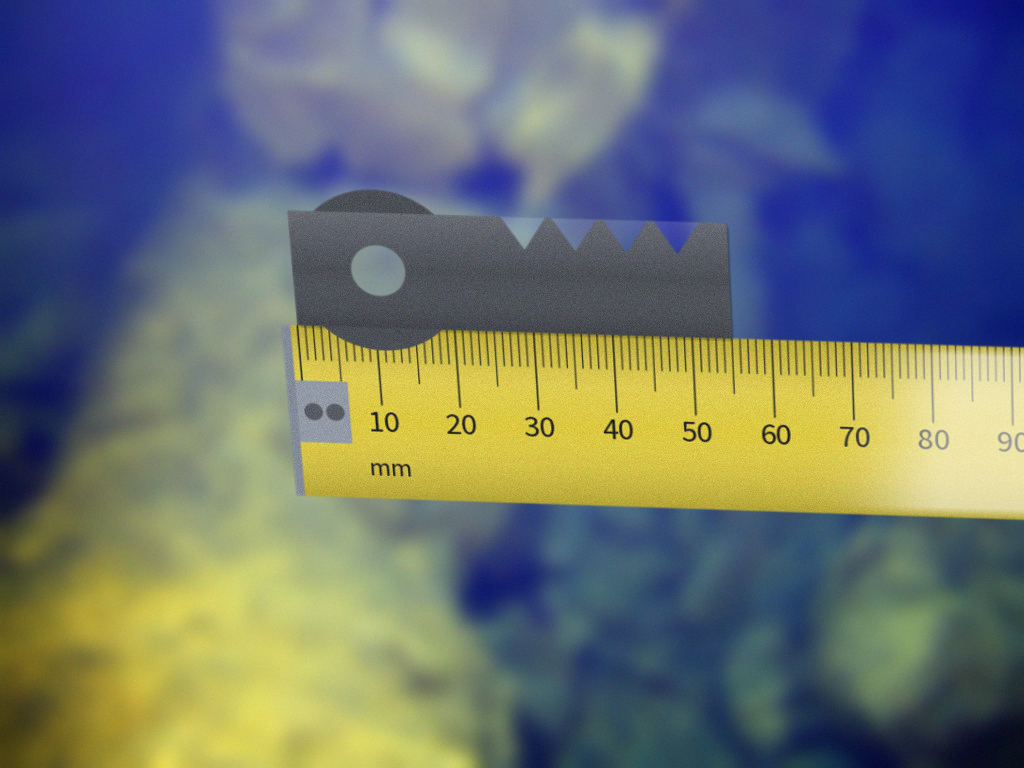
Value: mm 55
